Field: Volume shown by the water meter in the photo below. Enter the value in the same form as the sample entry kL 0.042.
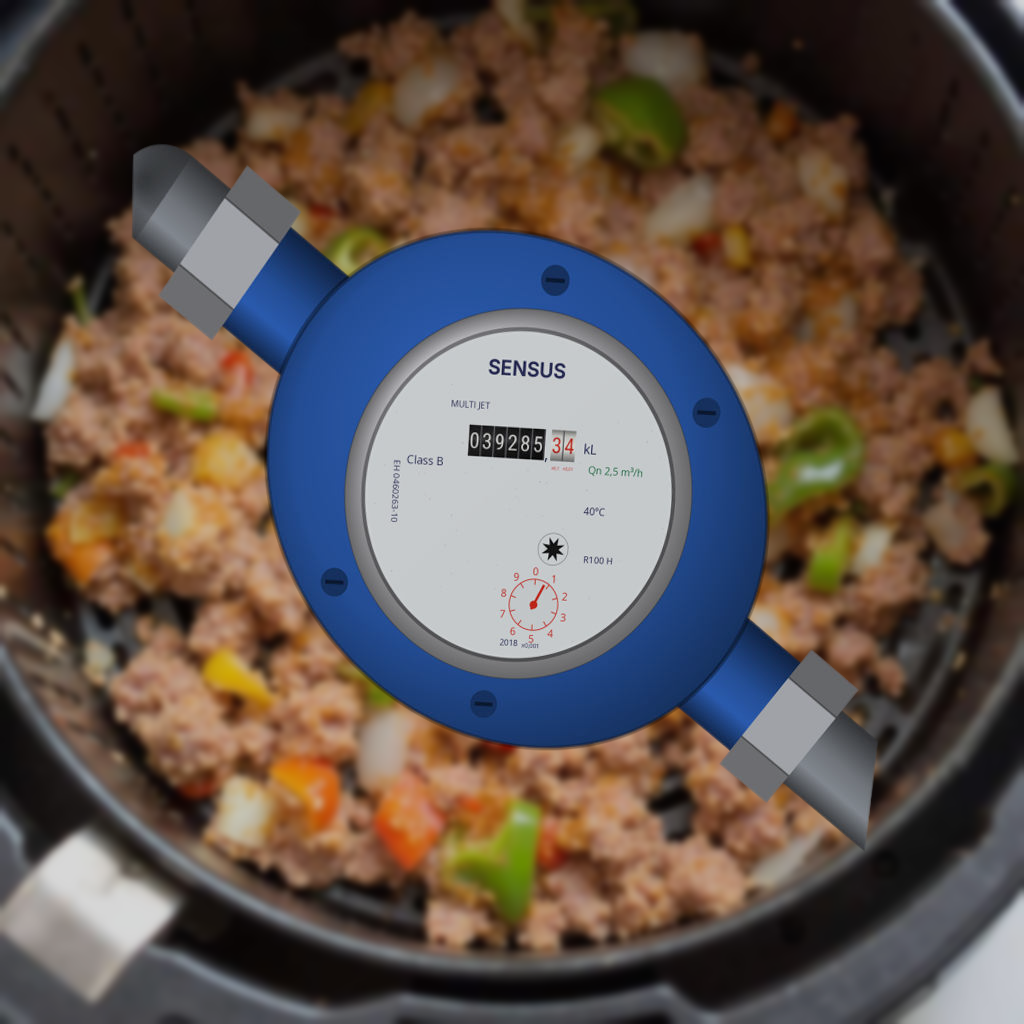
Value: kL 39285.340
